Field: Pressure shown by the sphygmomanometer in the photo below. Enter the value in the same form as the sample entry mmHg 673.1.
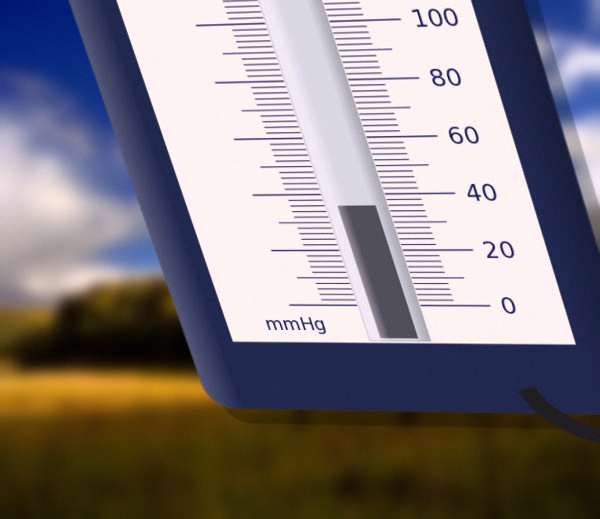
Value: mmHg 36
